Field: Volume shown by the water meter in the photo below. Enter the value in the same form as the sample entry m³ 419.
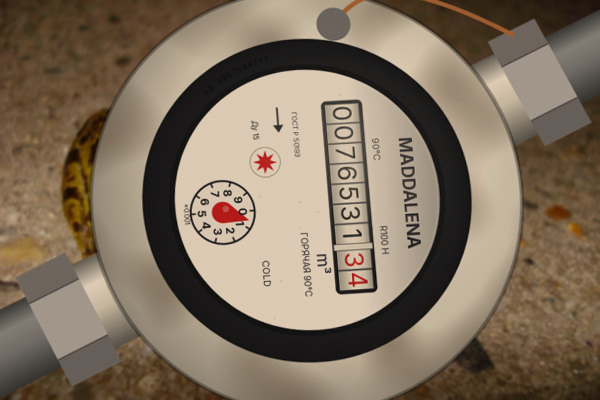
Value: m³ 76531.340
